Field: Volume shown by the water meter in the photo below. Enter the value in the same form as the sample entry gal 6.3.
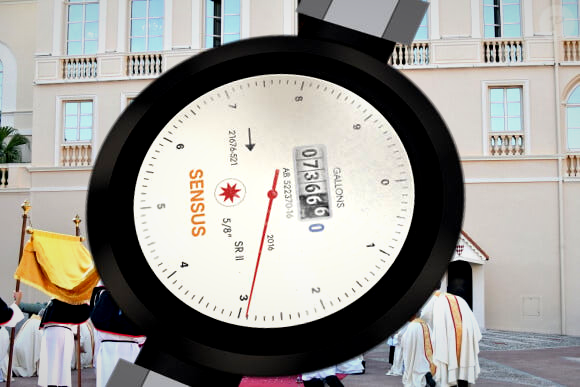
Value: gal 736662.9
